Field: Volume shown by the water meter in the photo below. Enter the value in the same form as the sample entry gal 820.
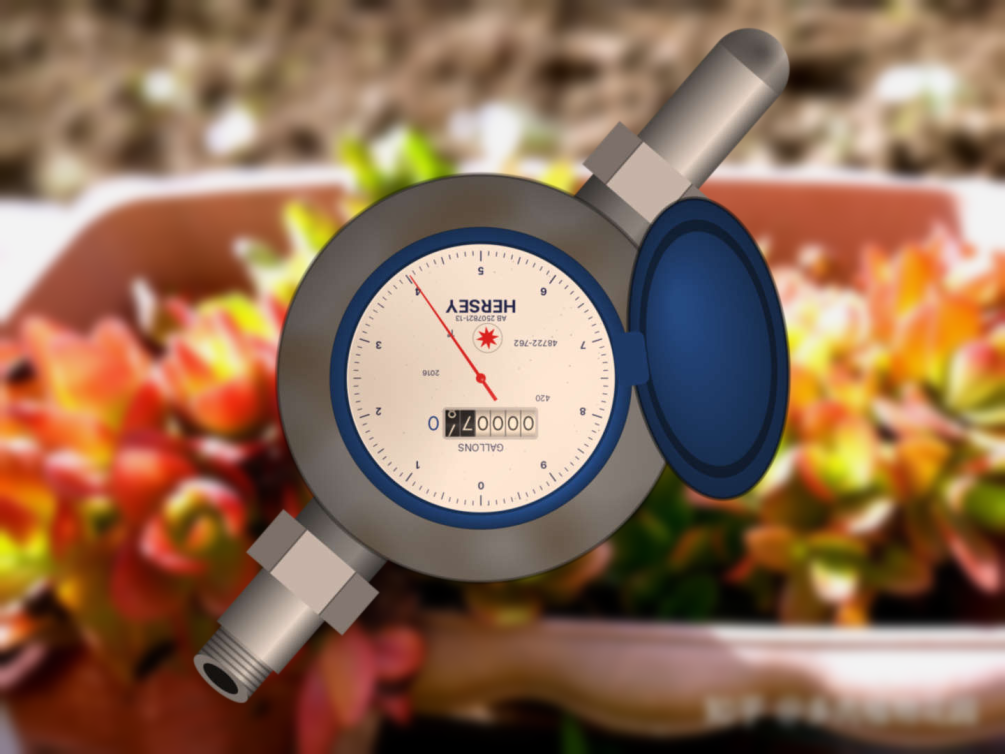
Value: gal 774.0
